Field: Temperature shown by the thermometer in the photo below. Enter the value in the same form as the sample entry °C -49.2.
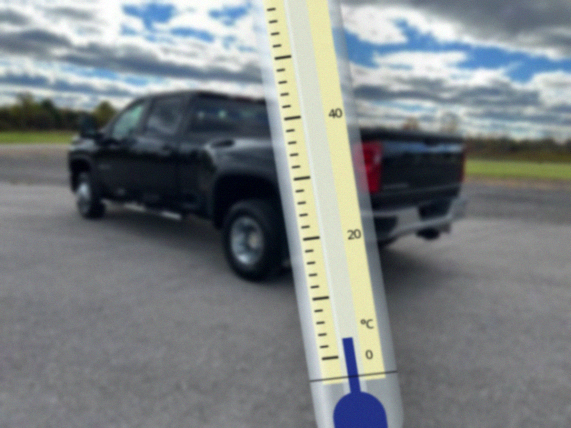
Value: °C 3
